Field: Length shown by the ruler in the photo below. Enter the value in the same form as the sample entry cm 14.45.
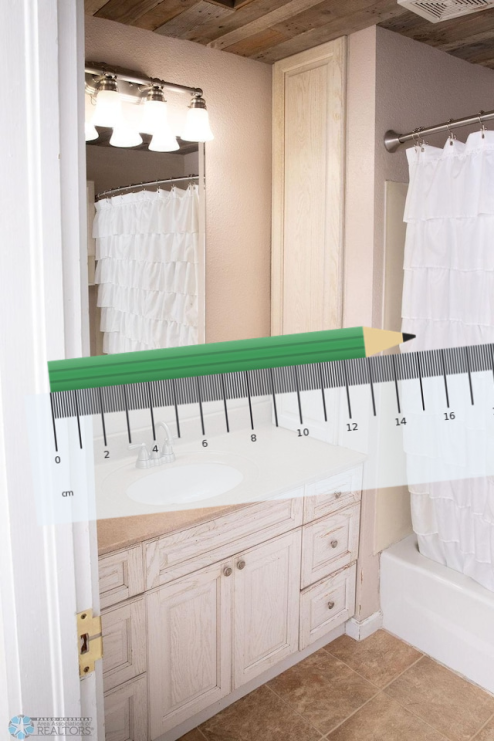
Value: cm 15
